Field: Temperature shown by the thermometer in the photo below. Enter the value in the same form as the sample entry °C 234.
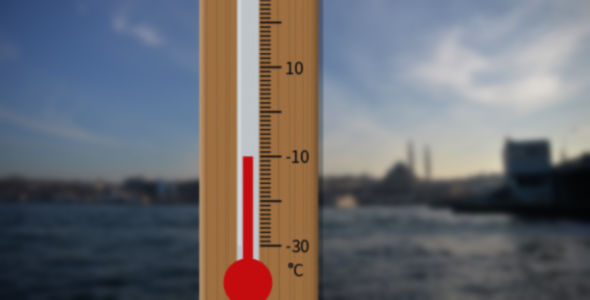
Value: °C -10
